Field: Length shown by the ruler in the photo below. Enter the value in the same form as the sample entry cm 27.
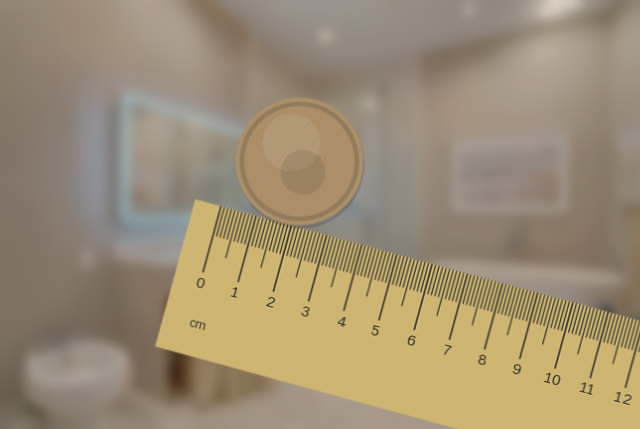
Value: cm 3.5
